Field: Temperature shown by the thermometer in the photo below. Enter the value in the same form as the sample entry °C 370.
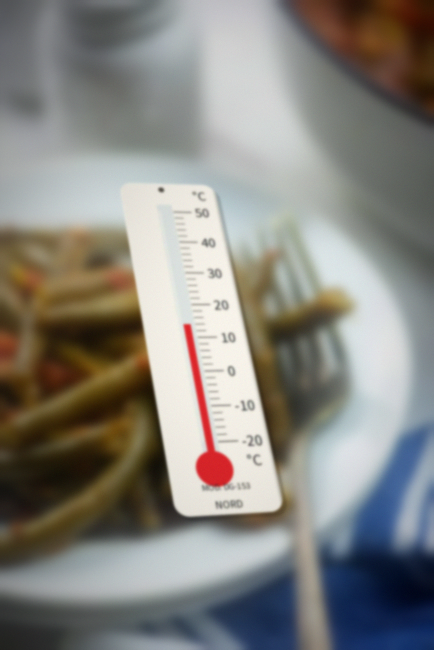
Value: °C 14
